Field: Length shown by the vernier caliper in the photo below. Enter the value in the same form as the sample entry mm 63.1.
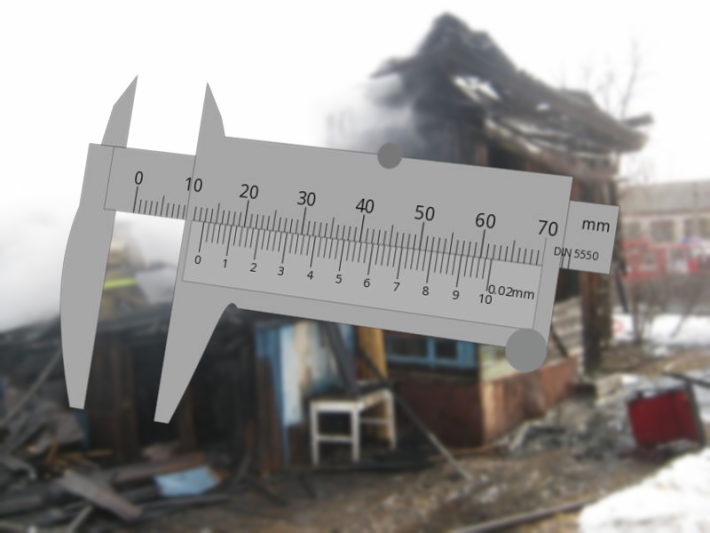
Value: mm 12.8
